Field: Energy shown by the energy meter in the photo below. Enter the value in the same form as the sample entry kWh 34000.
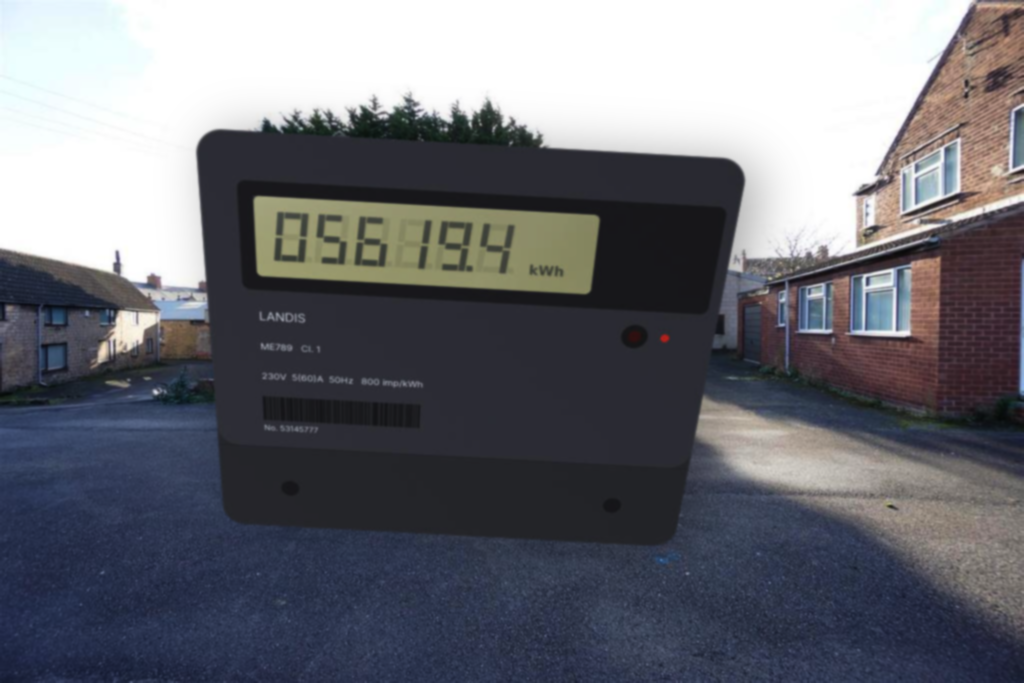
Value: kWh 5619.4
